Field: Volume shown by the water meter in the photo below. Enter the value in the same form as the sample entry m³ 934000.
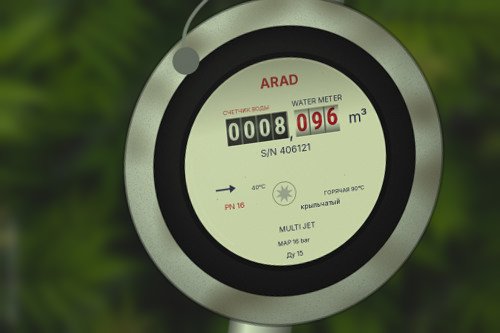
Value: m³ 8.096
